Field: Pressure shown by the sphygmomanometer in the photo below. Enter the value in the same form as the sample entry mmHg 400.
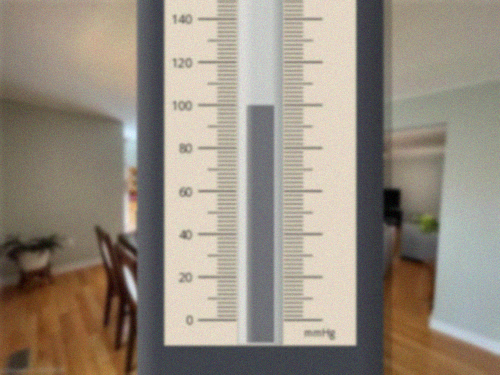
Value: mmHg 100
